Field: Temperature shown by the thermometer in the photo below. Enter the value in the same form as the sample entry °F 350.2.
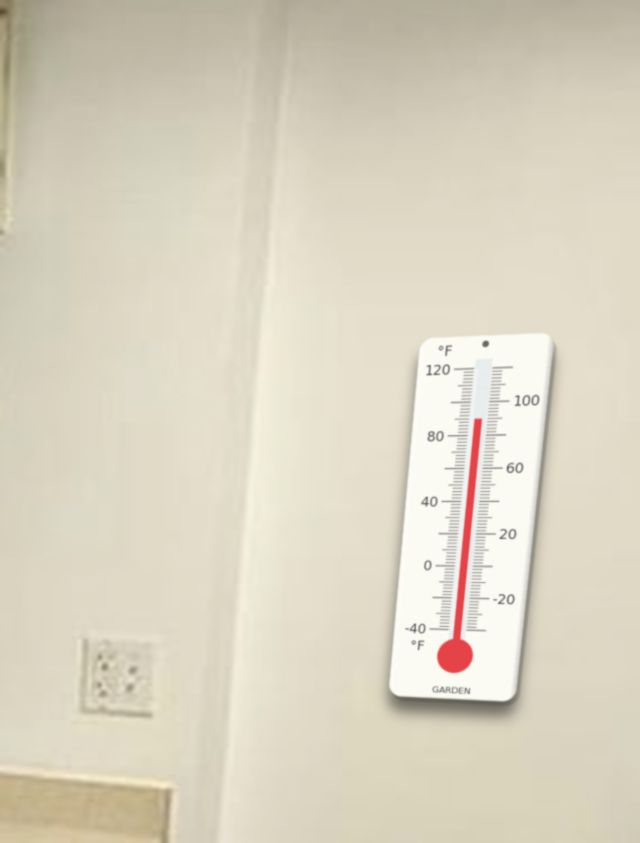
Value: °F 90
